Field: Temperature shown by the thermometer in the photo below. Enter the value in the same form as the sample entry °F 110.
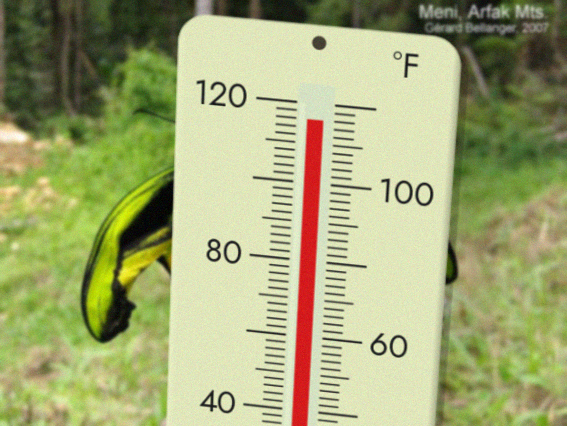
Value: °F 116
